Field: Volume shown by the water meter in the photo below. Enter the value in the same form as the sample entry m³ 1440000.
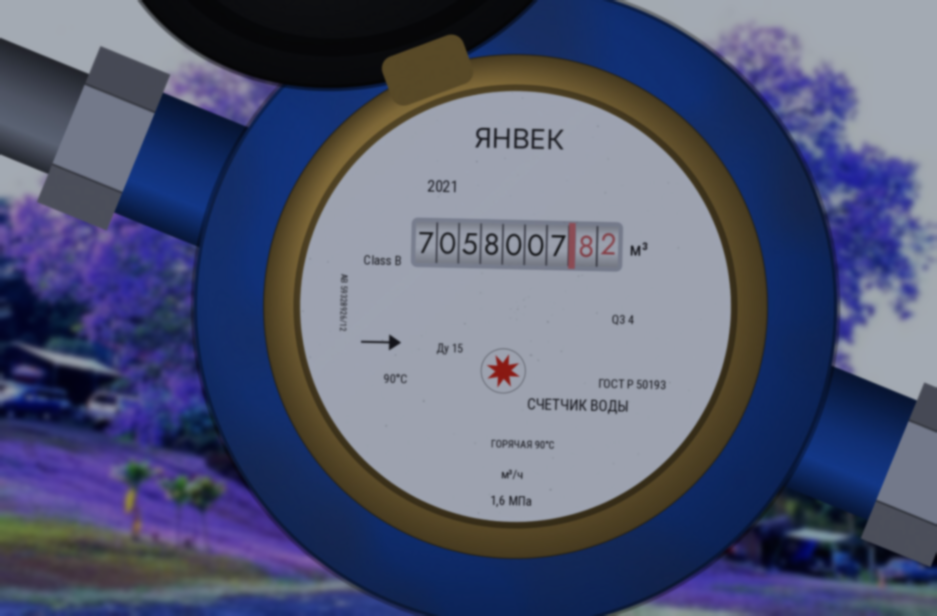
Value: m³ 7058007.82
